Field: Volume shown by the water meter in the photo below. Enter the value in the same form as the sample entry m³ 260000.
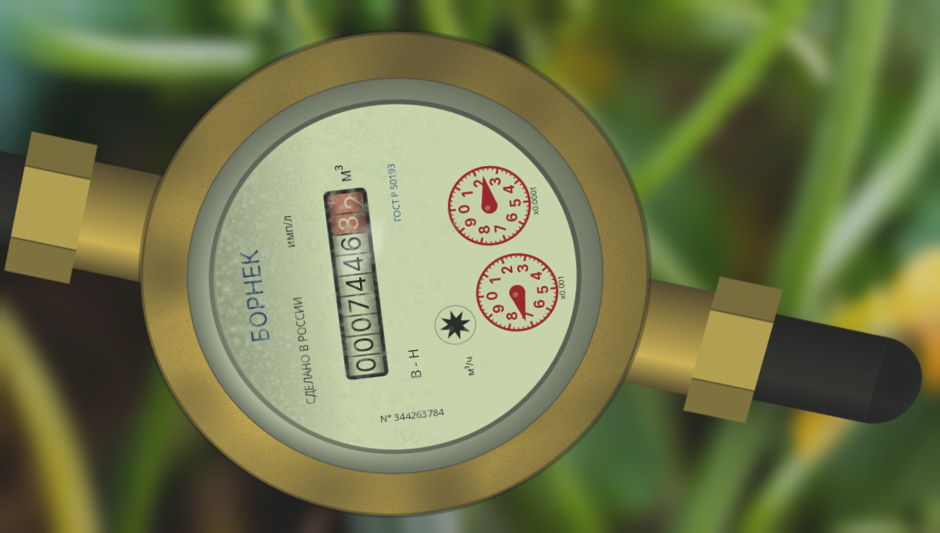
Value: m³ 7446.3172
